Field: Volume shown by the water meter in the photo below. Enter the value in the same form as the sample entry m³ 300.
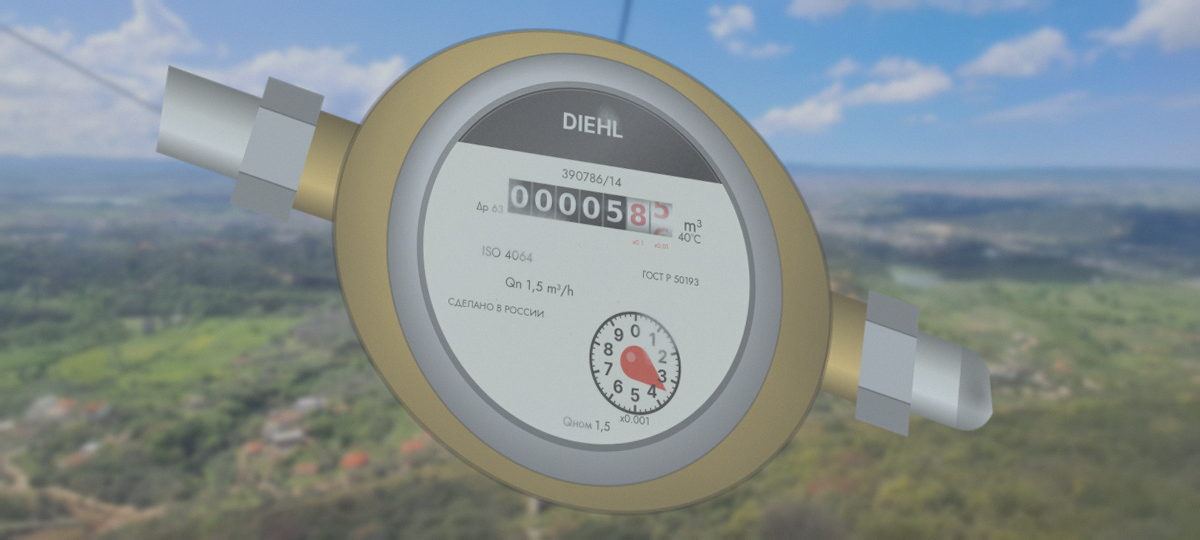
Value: m³ 5.853
